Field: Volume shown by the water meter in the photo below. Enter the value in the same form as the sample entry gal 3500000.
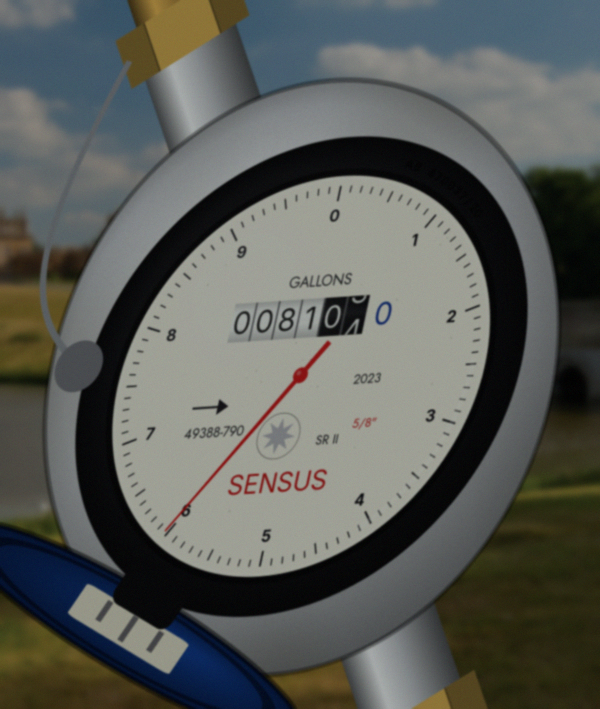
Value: gal 81036.0
